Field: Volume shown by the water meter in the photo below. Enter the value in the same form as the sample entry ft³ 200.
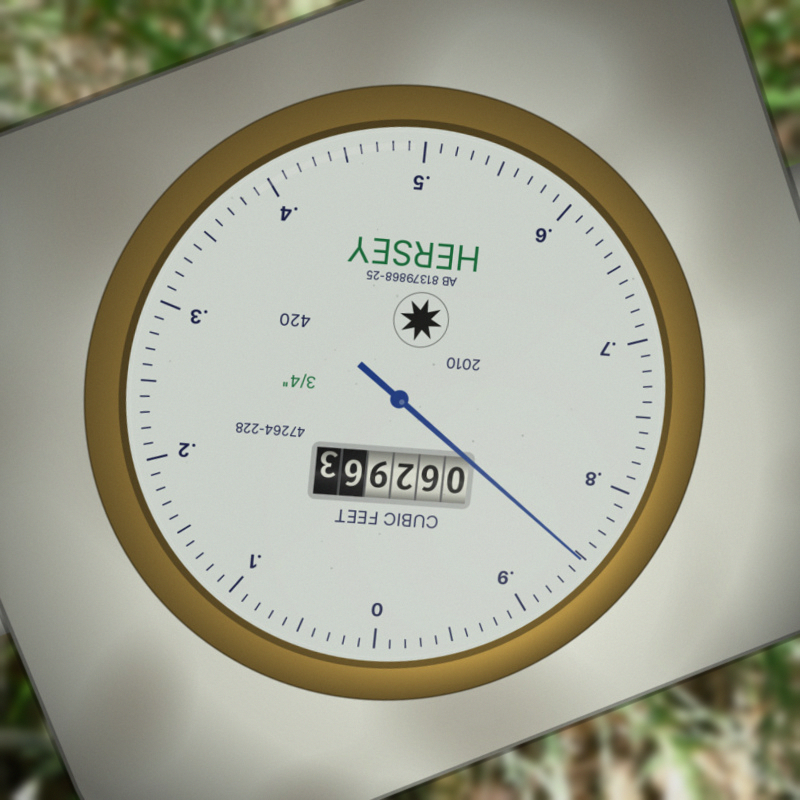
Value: ft³ 62962.85
